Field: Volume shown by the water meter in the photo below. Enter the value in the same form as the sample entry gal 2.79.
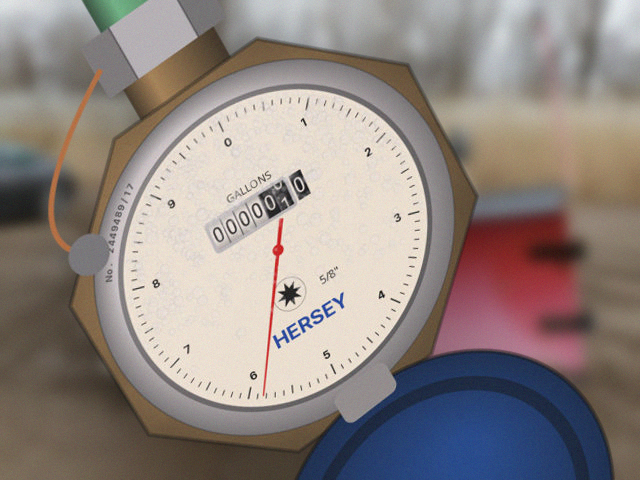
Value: gal 5.8
